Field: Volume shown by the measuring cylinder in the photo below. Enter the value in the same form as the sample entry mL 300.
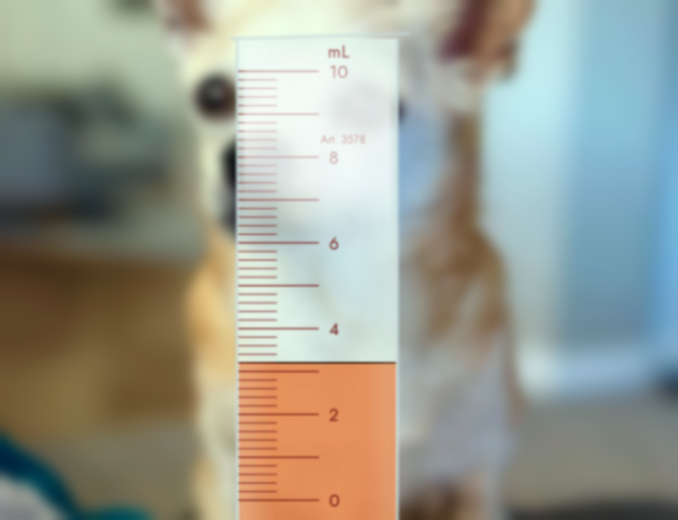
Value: mL 3.2
